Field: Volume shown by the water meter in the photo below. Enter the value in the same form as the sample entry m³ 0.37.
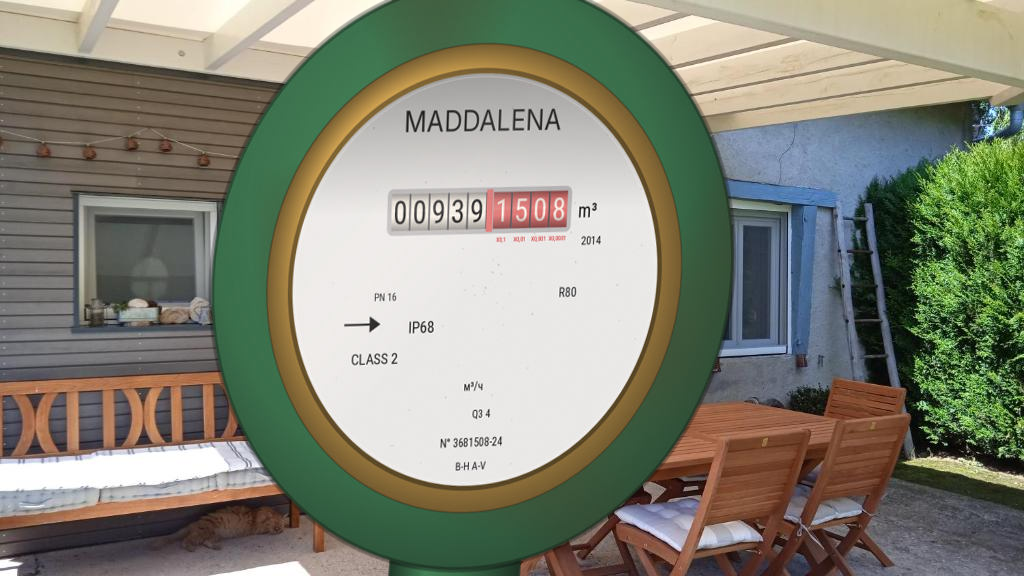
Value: m³ 939.1508
